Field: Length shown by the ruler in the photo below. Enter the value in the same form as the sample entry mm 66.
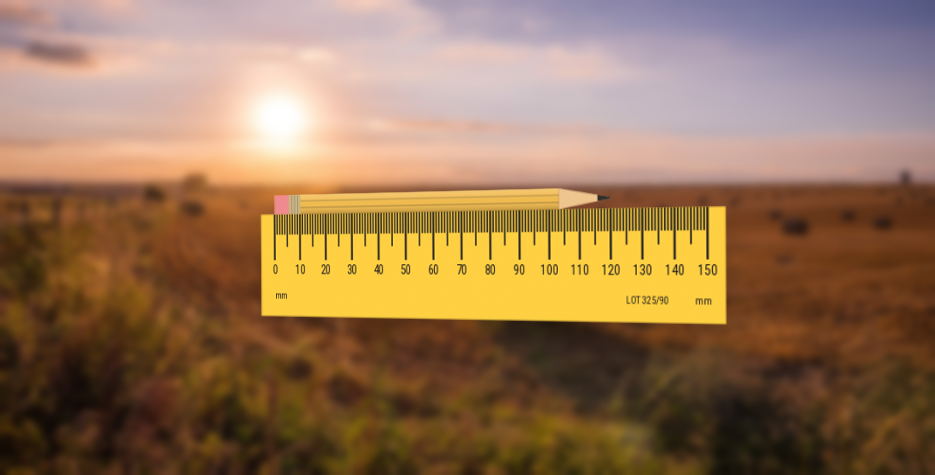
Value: mm 120
